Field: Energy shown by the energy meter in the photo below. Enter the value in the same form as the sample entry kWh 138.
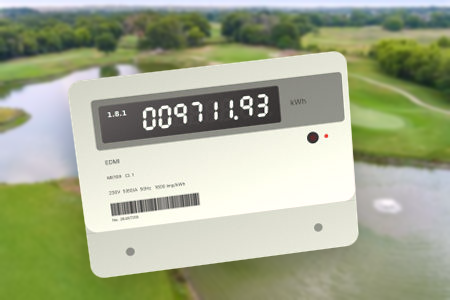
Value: kWh 9711.93
